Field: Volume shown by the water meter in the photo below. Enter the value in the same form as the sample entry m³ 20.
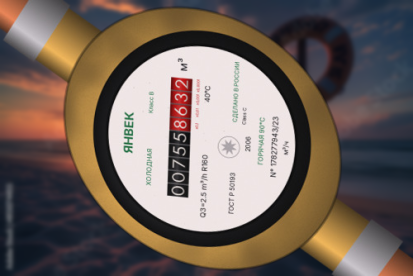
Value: m³ 755.8632
